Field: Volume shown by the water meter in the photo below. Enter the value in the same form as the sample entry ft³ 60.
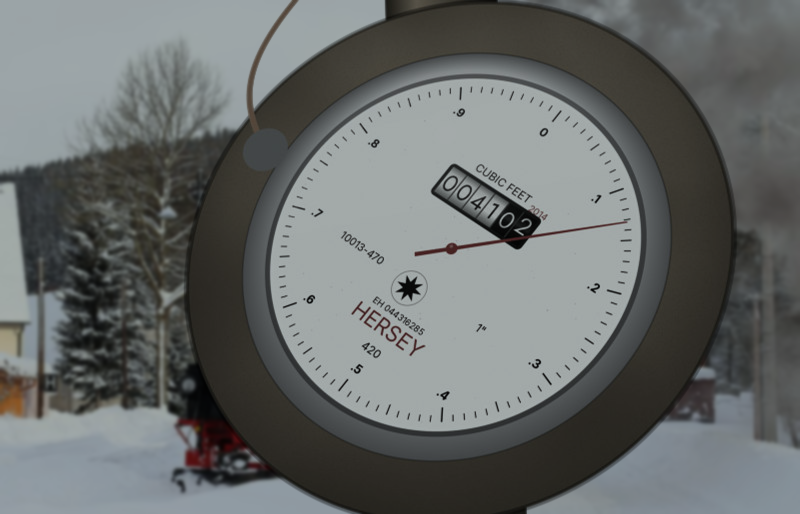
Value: ft³ 4102.13
